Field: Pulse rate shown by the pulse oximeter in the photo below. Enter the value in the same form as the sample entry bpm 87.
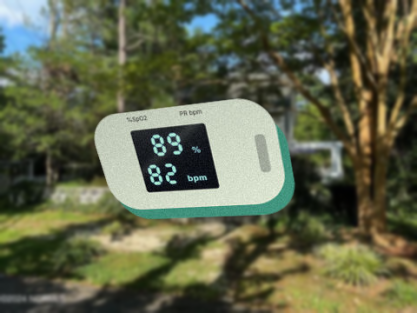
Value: bpm 82
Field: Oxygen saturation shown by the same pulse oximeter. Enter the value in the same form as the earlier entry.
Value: % 89
